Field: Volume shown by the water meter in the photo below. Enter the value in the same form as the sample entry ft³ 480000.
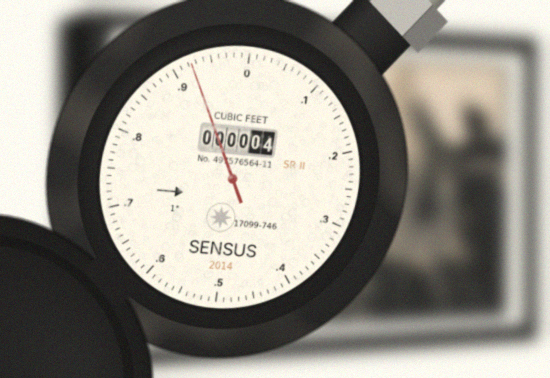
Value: ft³ 3.92
